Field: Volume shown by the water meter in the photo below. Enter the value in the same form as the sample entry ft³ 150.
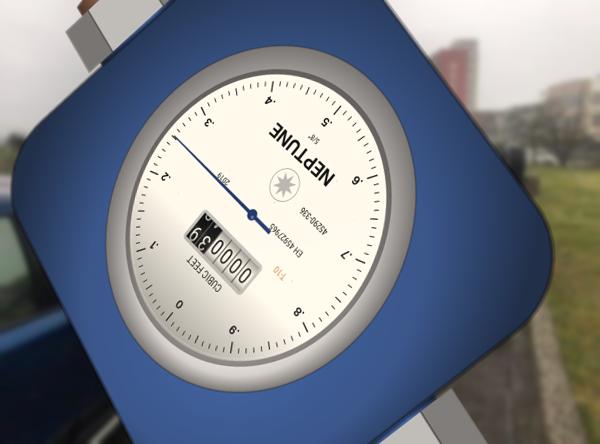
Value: ft³ 39.25
